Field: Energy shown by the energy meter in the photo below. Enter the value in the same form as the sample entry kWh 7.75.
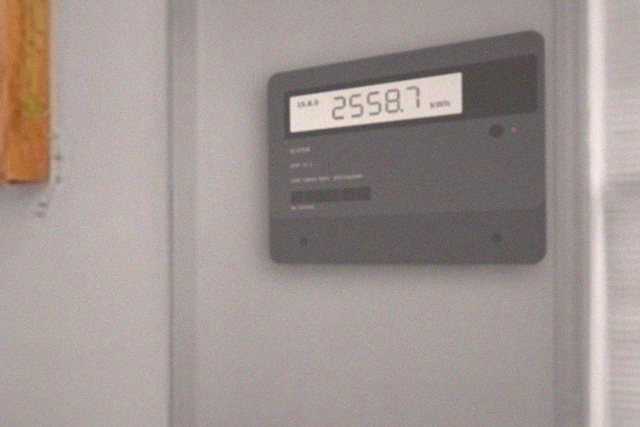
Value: kWh 2558.7
